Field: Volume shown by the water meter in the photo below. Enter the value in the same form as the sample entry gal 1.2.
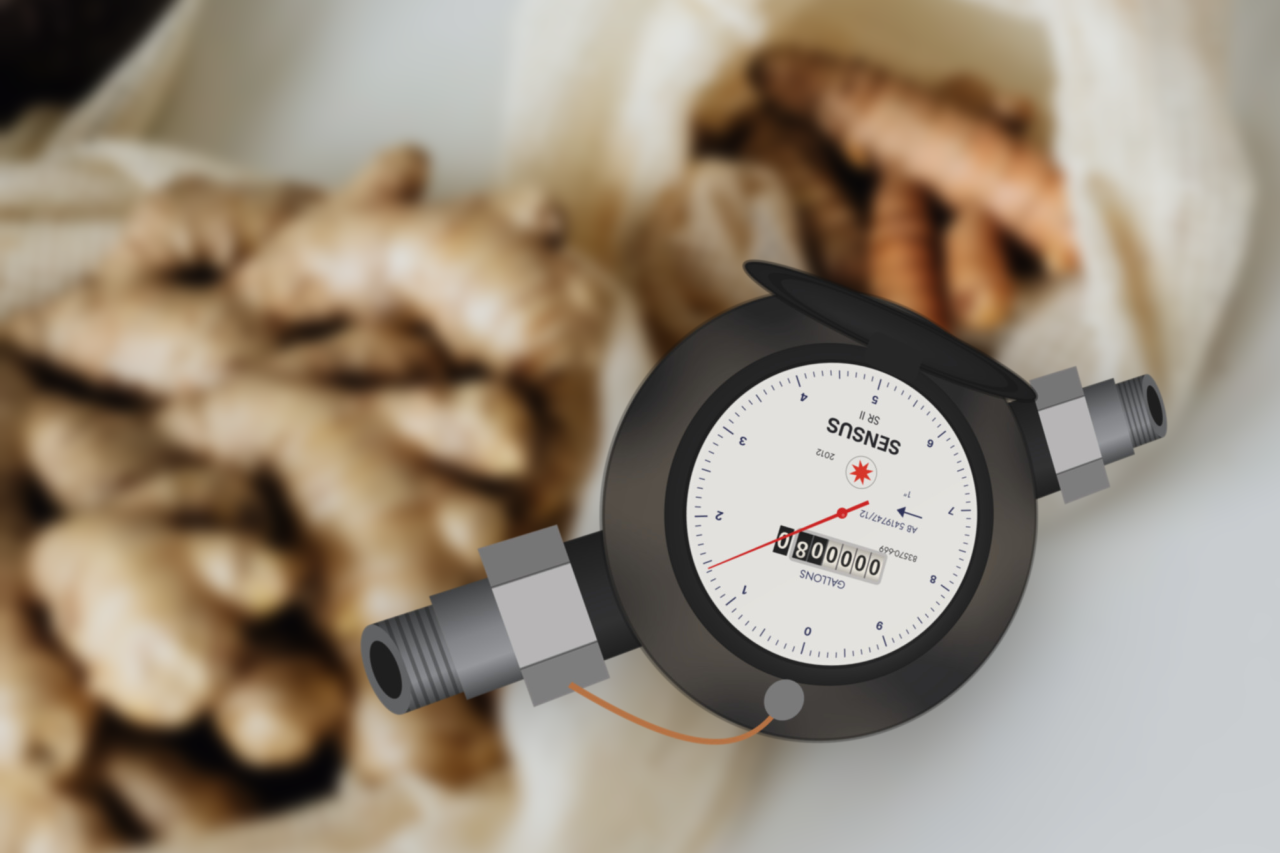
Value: gal 81.4
